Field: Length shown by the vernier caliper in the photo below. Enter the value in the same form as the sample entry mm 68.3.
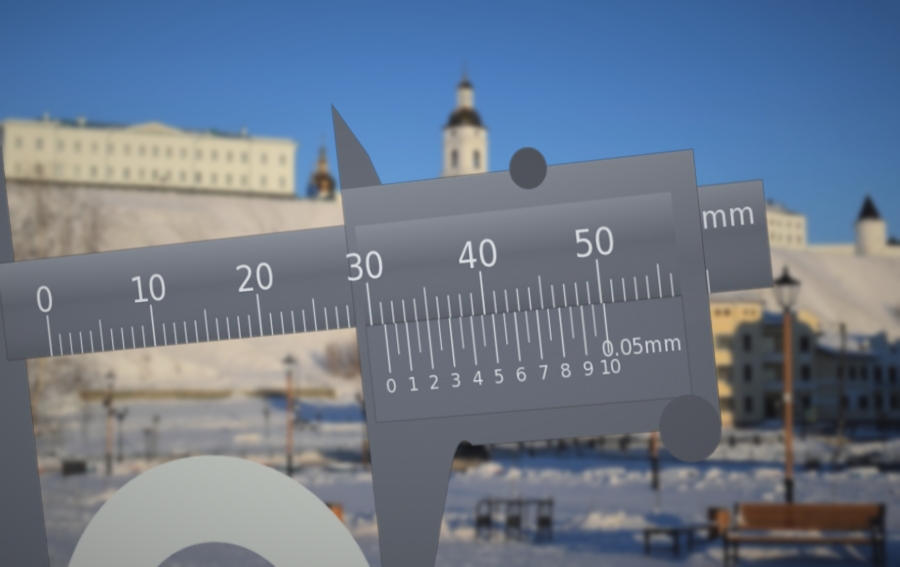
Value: mm 31.2
